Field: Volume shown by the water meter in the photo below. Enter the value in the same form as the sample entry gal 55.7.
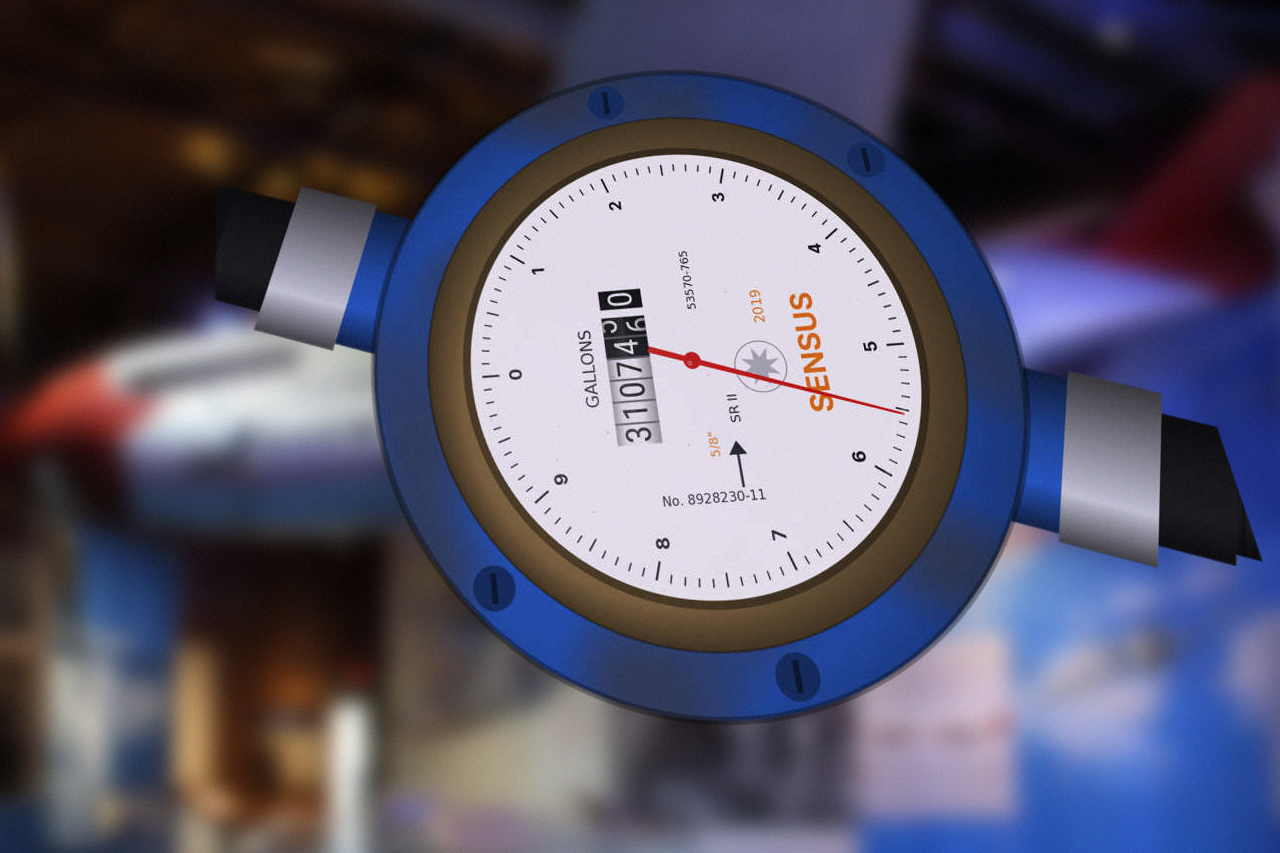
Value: gal 3107455.5
